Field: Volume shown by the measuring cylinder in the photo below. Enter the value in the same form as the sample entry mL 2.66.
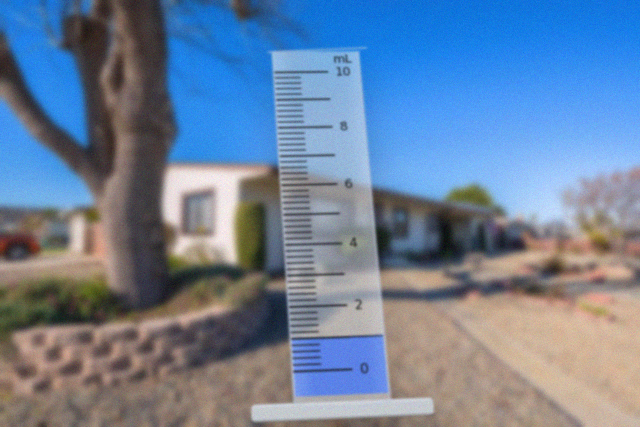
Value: mL 1
